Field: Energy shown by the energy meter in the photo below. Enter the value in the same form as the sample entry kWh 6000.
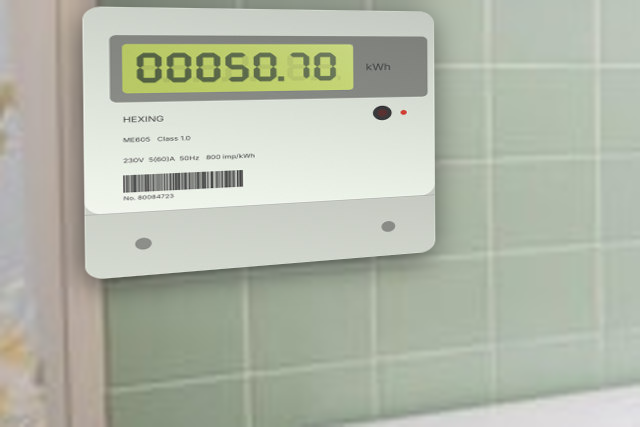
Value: kWh 50.70
